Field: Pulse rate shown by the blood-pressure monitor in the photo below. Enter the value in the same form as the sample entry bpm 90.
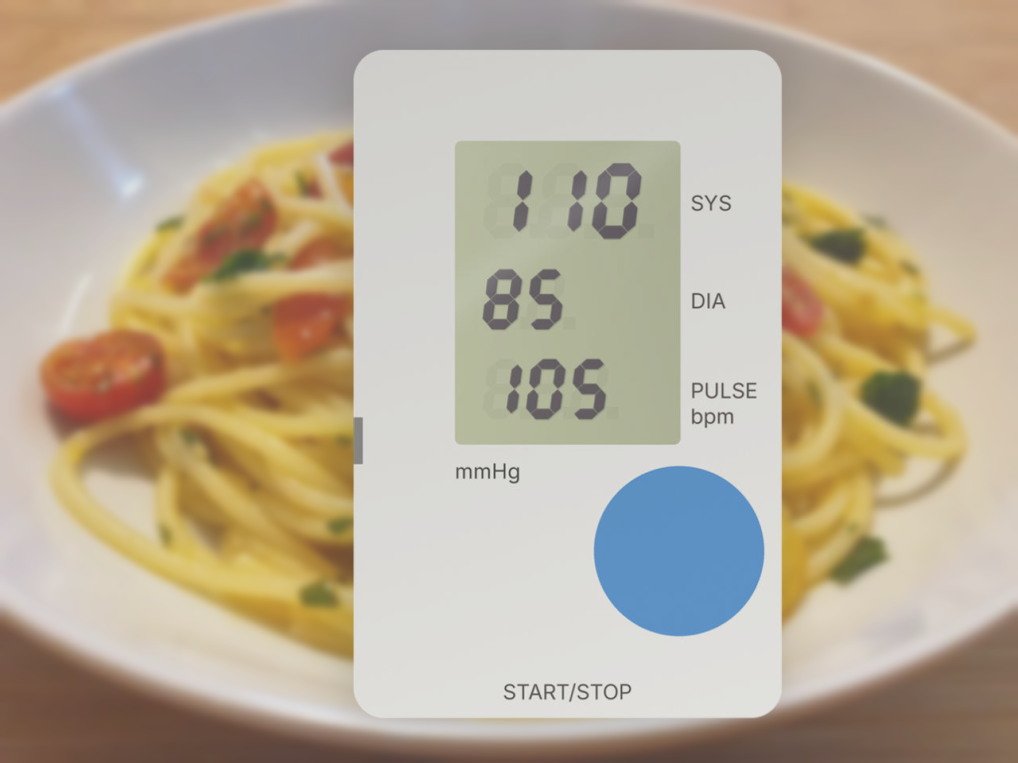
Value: bpm 105
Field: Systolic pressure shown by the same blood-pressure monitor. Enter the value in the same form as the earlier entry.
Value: mmHg 110
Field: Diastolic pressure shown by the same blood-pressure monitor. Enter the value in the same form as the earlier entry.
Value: mmHg 85
